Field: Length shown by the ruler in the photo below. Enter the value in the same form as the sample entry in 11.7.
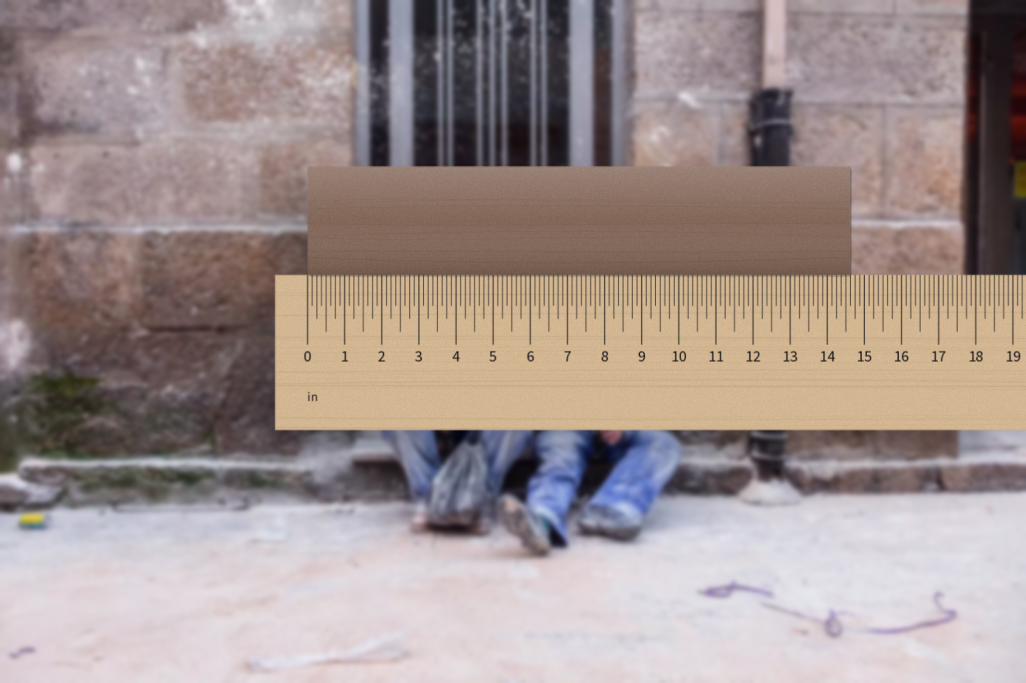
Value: in 14.625
